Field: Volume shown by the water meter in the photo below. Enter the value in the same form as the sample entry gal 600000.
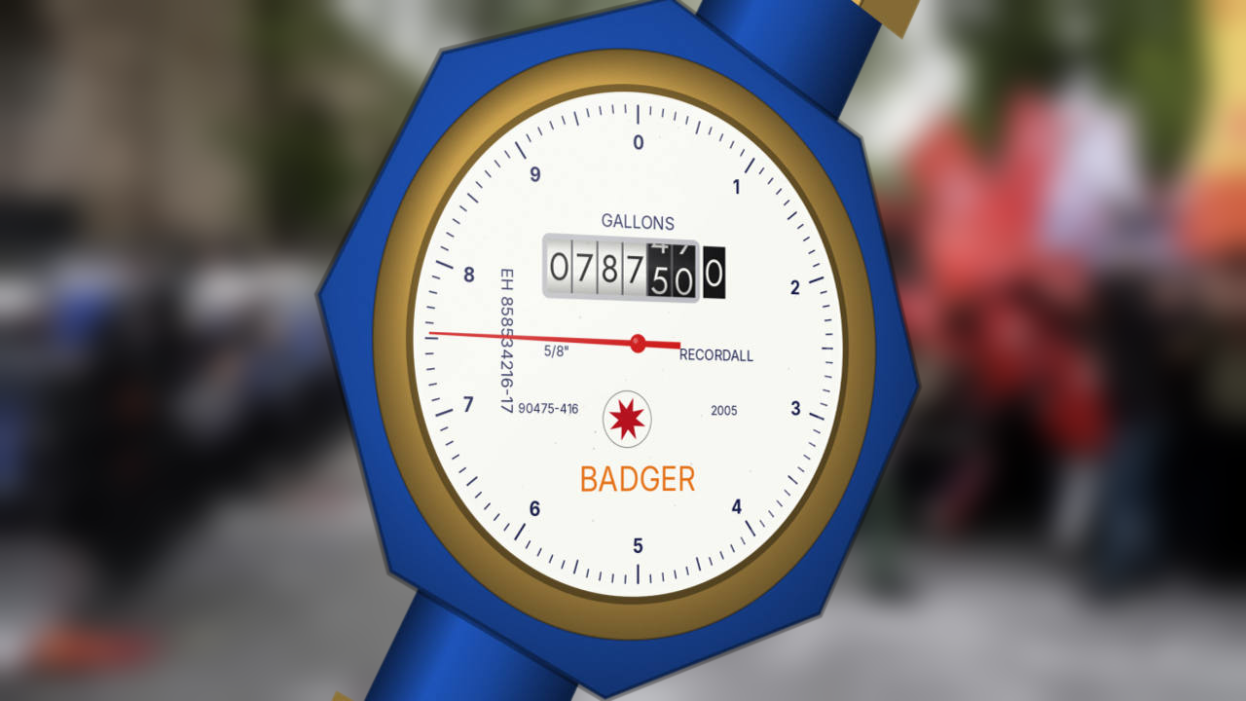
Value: gal 787497.5
